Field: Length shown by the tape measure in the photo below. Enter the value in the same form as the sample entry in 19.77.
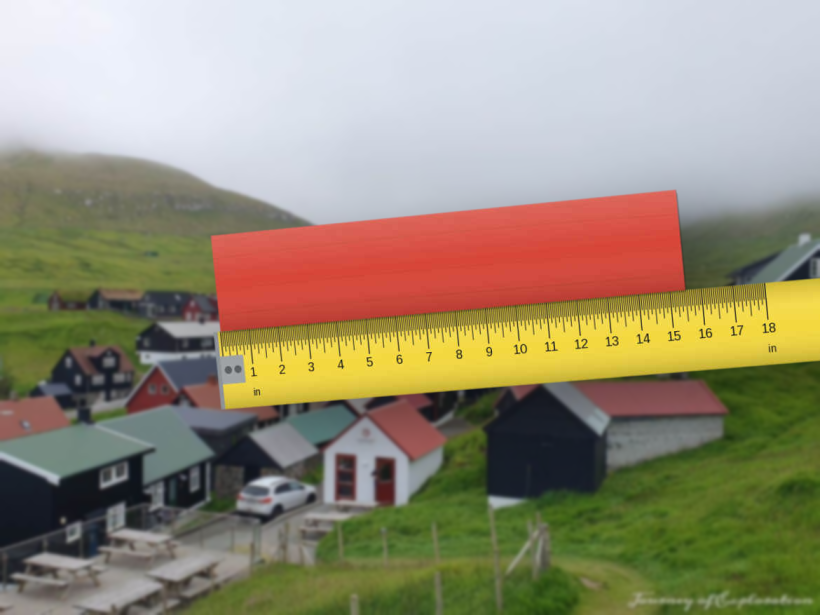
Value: in 15.5
